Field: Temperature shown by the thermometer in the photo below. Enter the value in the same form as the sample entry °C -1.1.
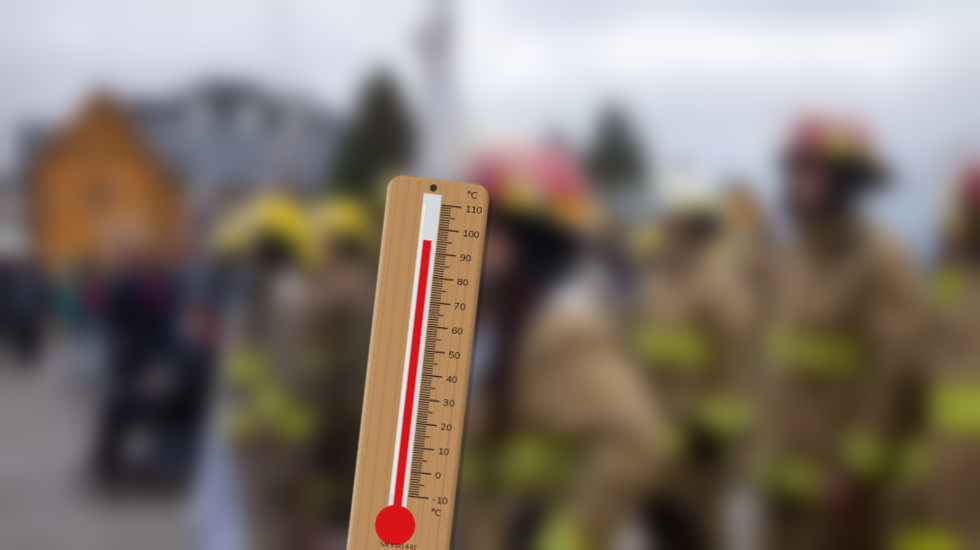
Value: °C 95
